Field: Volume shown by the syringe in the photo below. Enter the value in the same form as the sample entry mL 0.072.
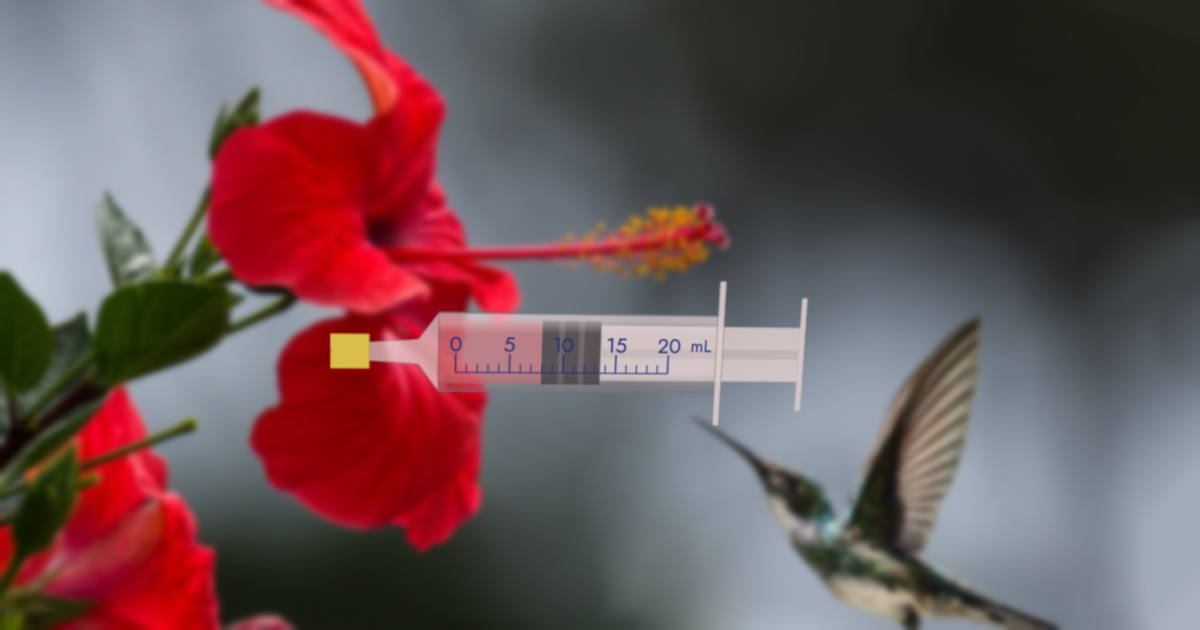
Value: mL 8
